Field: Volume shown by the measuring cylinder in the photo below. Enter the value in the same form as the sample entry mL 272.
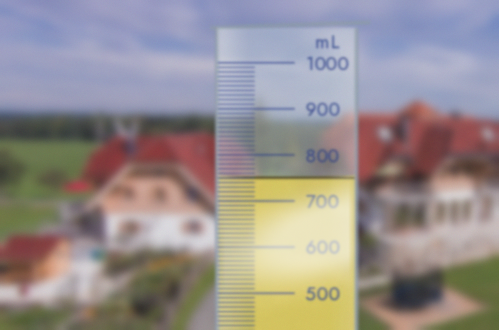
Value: mL 750
